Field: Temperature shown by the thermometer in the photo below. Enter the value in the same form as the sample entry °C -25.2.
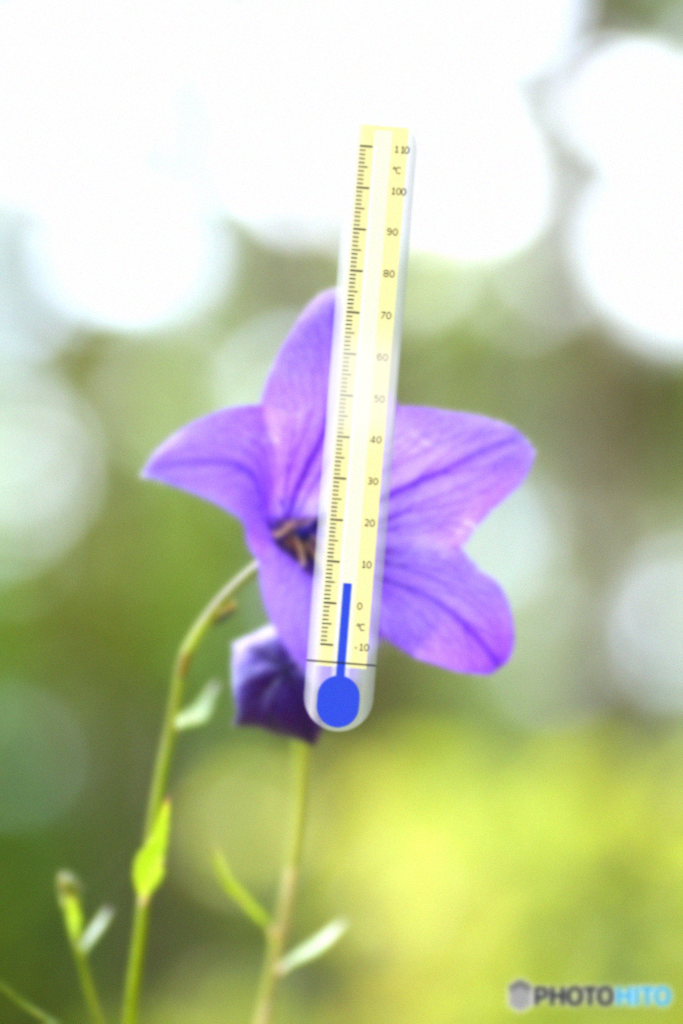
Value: °C 5
